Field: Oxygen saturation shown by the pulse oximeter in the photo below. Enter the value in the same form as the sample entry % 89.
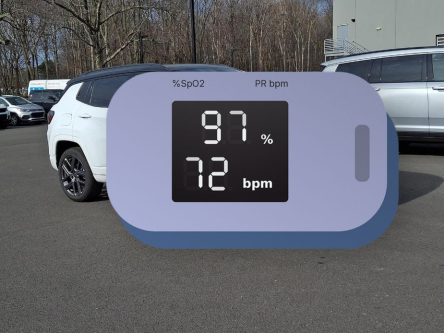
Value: % 97
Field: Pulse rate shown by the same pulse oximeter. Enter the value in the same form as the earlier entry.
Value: bpm 72
